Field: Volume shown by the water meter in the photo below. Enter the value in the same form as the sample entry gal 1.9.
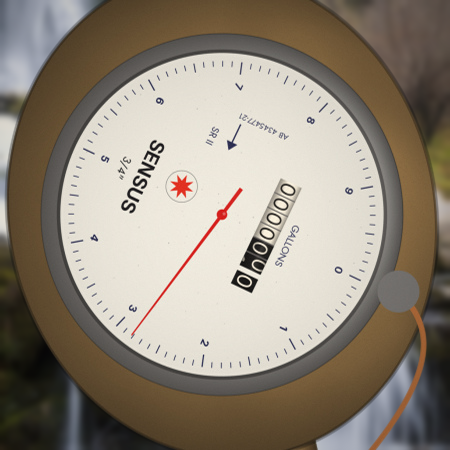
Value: gal 2.8
